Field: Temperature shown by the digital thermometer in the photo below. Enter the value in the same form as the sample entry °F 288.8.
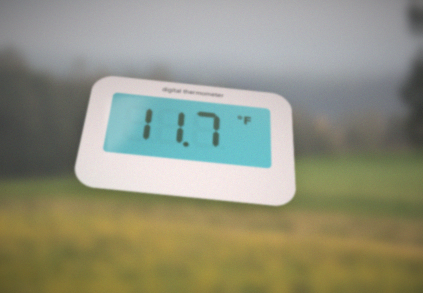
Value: °F 11.7
